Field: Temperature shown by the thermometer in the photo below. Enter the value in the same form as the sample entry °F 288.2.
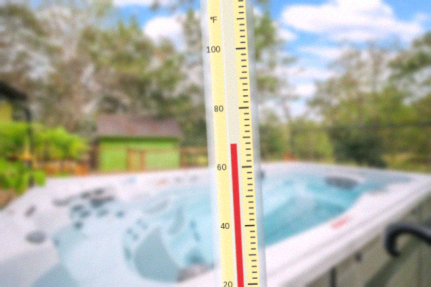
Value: °F 68
